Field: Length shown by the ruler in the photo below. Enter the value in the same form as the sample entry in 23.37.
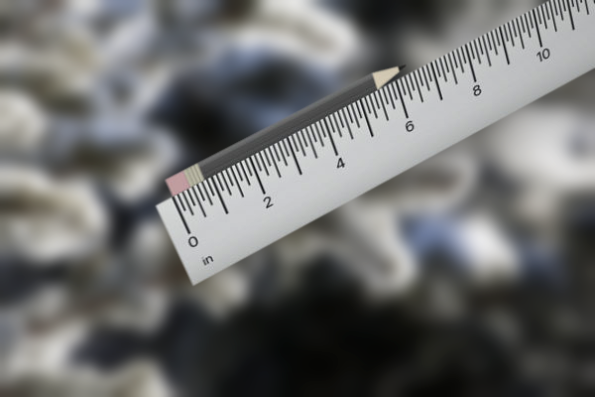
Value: in 6.375
